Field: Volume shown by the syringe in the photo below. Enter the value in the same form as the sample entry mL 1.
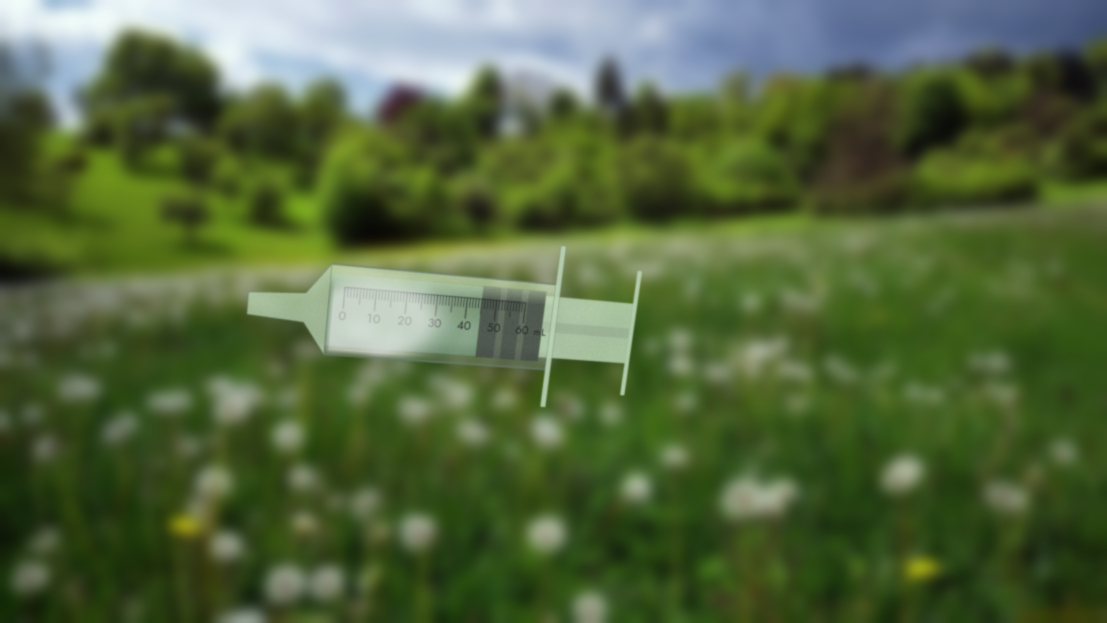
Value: mL 45
